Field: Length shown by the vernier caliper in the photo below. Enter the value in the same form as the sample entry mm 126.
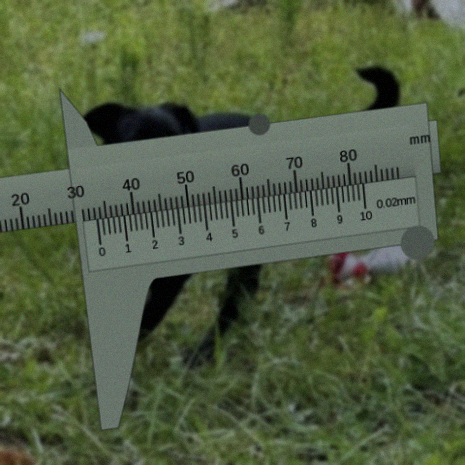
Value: mm 33.4
